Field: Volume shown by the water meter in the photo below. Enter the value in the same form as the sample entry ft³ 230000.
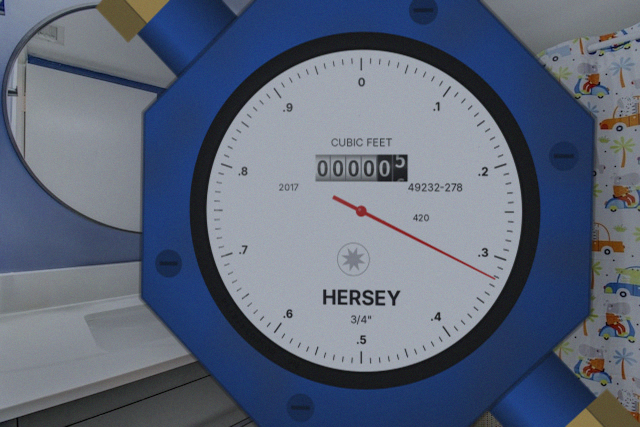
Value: ft³ 5.32
